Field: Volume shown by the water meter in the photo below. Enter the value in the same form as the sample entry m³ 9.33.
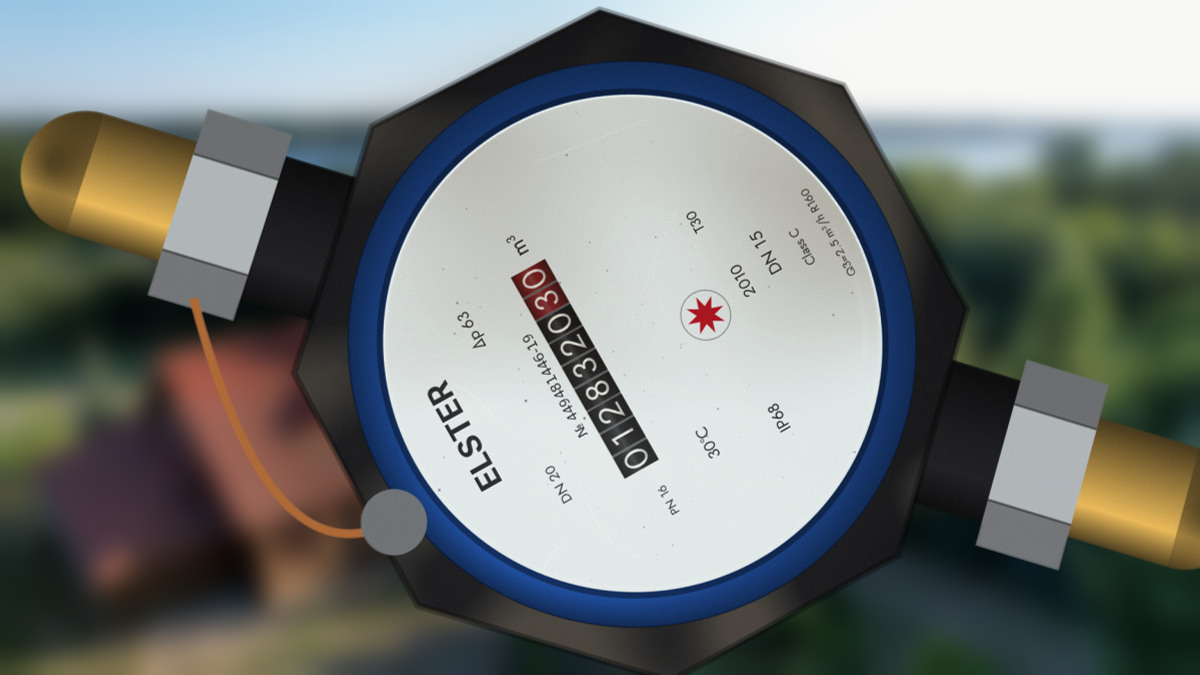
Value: m³ 128320.30
